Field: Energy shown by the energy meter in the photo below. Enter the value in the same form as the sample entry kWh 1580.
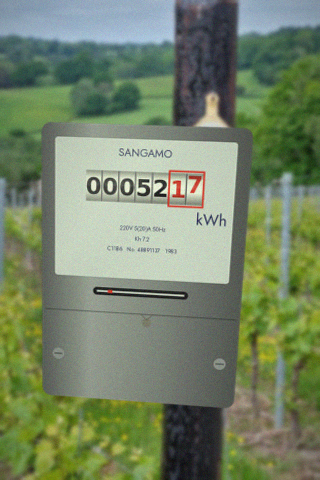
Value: kWh 52.17
